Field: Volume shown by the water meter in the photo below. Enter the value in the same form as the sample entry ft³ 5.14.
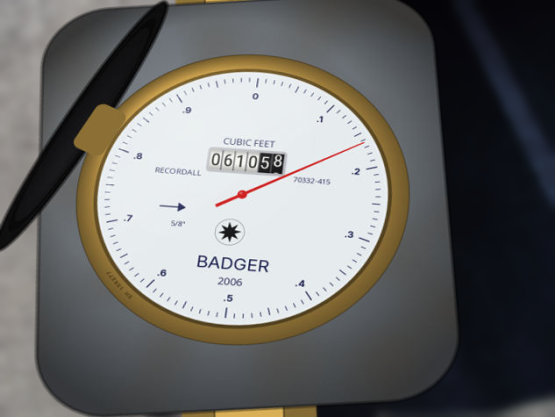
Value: ft³ 61058.16
